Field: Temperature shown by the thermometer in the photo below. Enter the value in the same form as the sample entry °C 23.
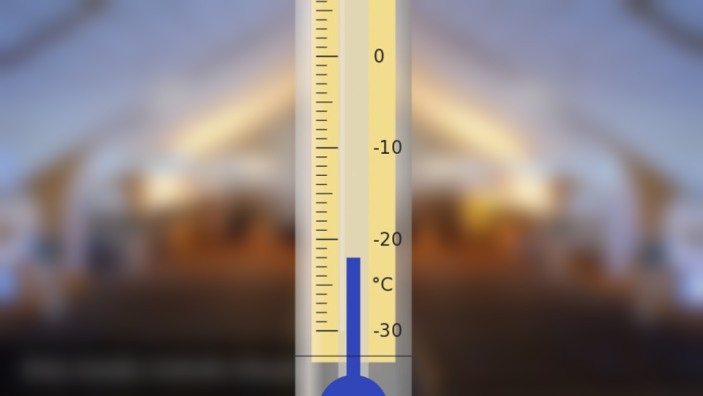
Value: °C -22
